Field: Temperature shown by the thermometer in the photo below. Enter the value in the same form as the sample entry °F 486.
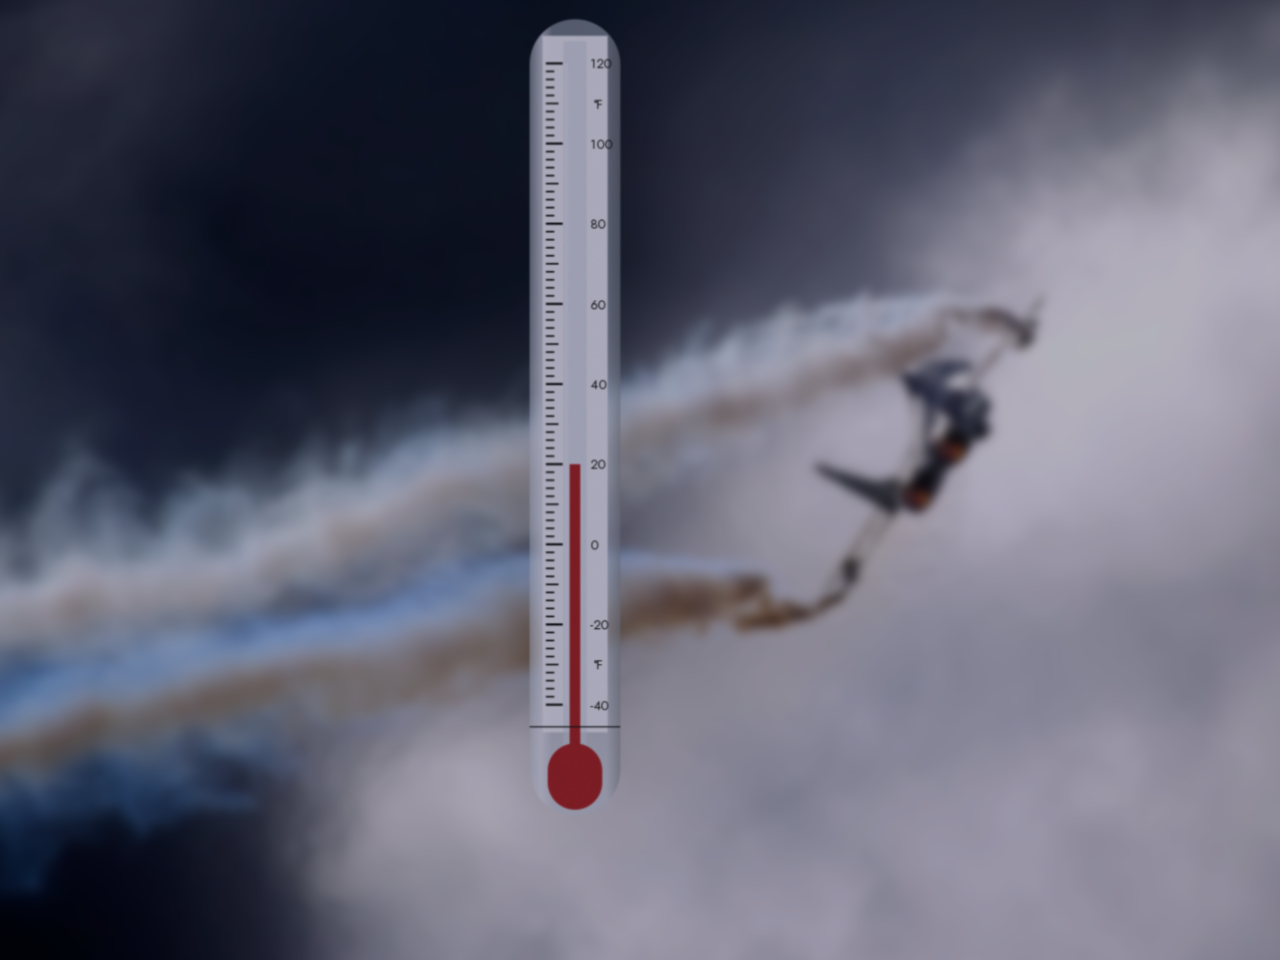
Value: °F 20
